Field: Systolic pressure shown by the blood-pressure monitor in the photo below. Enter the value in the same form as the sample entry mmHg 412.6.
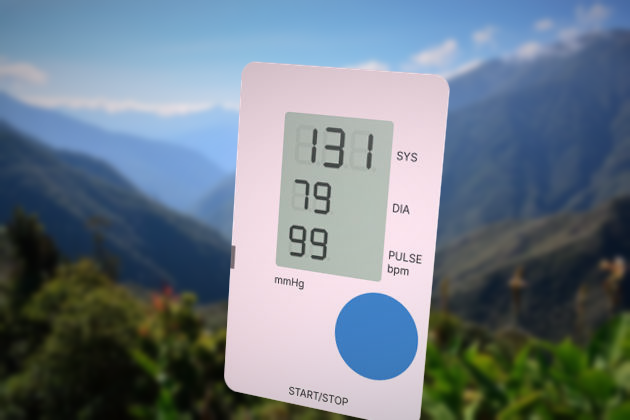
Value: mmHg 131
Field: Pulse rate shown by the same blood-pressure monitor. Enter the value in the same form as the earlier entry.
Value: bpm 99
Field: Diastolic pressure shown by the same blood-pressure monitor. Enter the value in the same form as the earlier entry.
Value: mmHg 79
